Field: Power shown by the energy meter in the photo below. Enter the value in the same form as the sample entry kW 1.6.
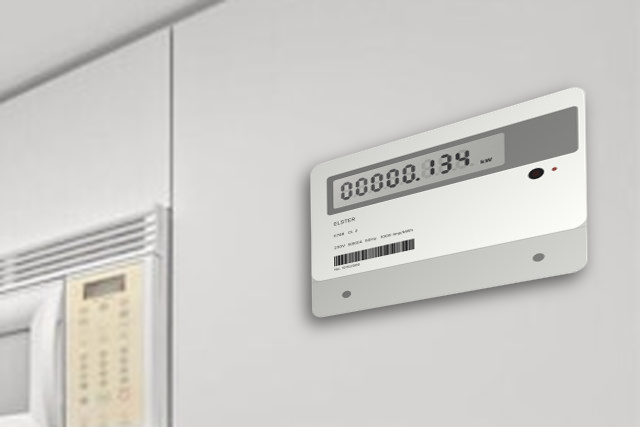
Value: kW 0.134
